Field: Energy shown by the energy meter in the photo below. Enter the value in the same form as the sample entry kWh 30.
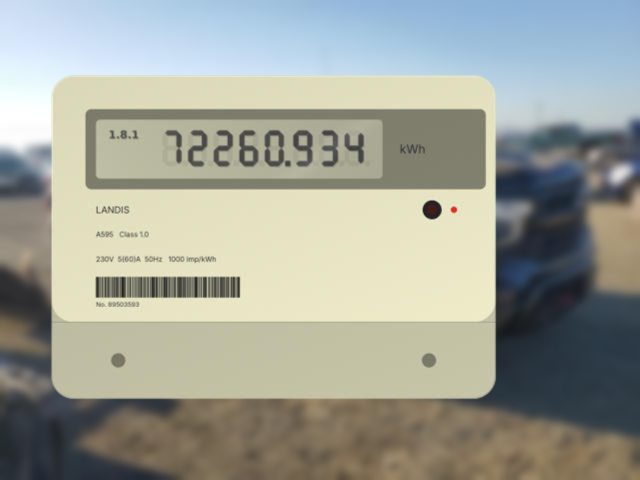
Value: kWh 72260.934
